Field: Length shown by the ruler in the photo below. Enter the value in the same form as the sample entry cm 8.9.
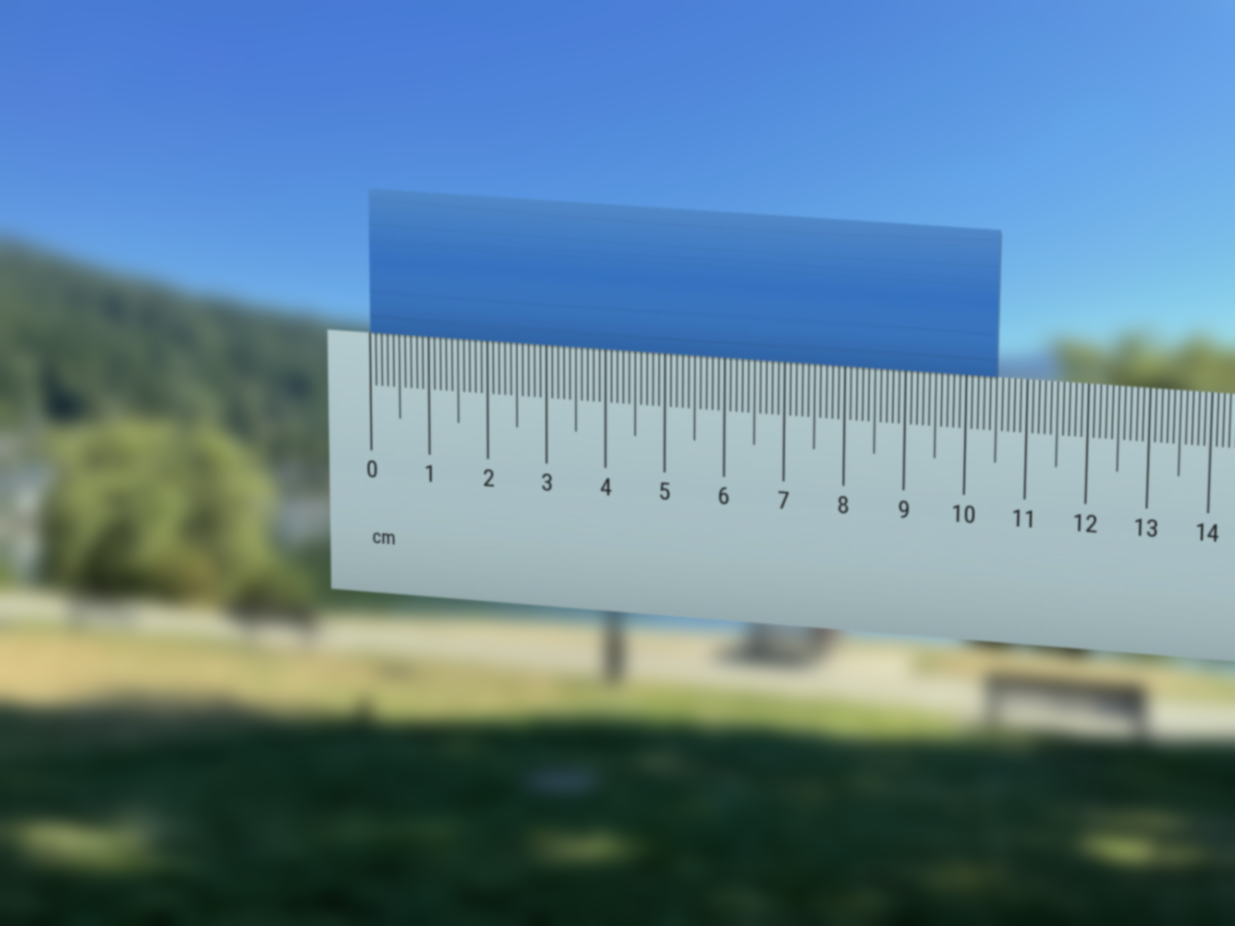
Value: cm 10.5
